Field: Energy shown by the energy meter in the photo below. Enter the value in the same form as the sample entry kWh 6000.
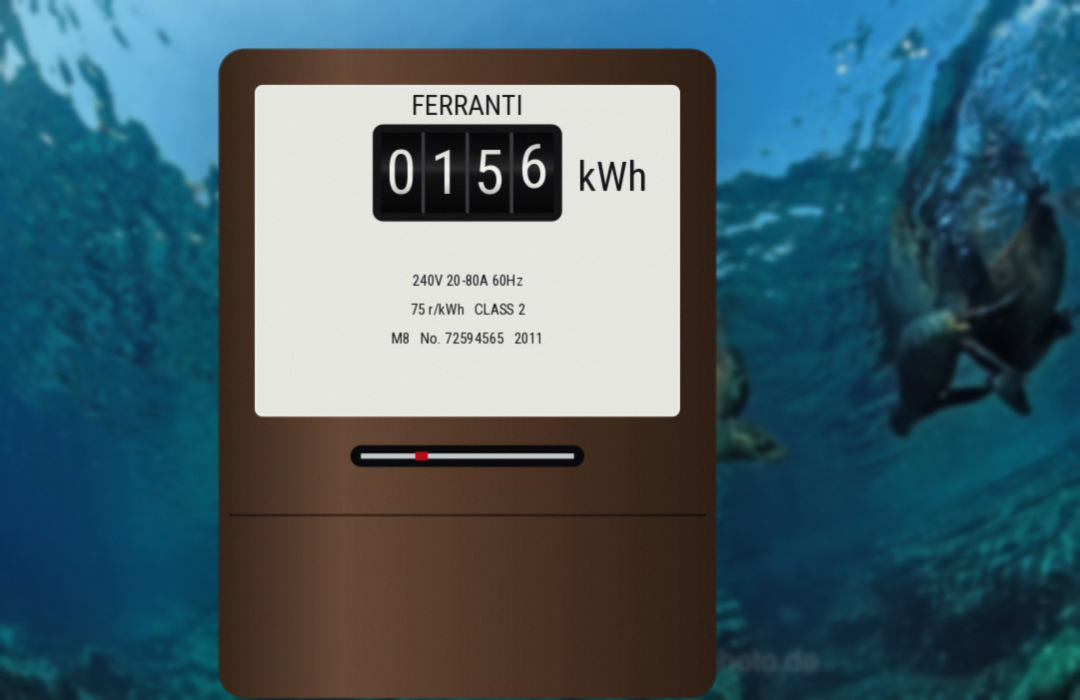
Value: kWh 156
